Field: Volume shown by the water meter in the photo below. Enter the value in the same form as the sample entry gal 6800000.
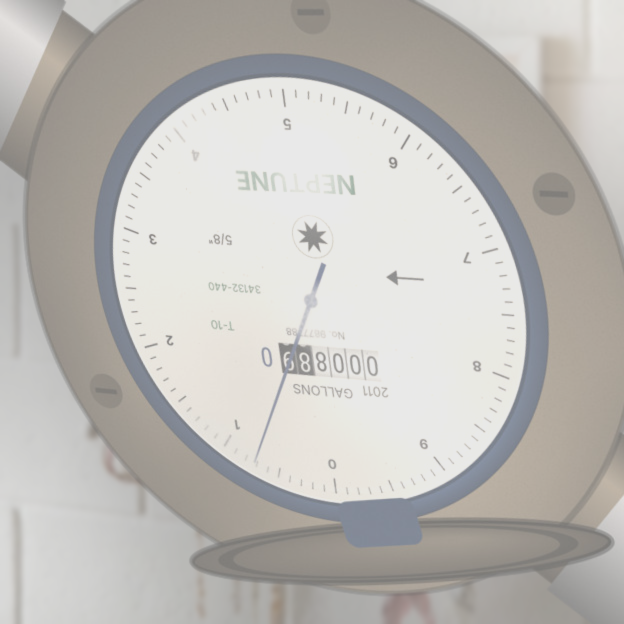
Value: gal 8890.7
